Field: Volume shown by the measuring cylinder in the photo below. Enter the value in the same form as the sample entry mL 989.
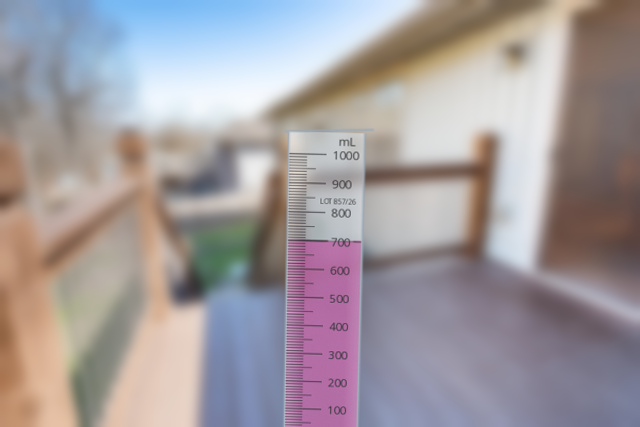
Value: mL 700
